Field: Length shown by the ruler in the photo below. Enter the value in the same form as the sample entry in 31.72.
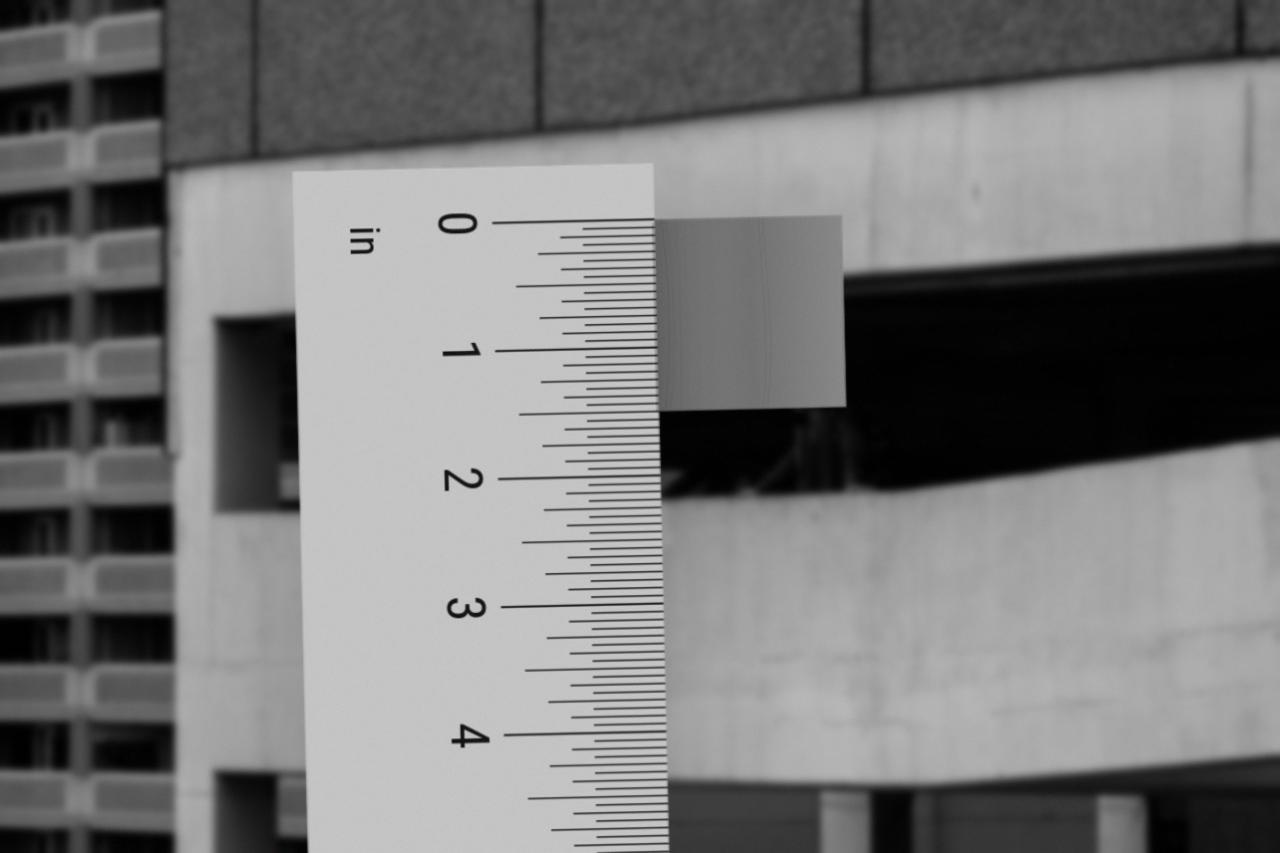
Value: in 1.5
